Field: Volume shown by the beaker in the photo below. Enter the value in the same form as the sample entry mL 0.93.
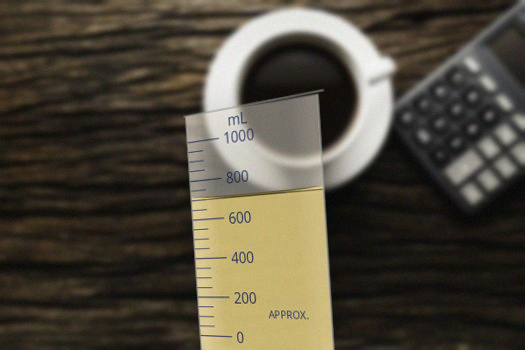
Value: mL 700
